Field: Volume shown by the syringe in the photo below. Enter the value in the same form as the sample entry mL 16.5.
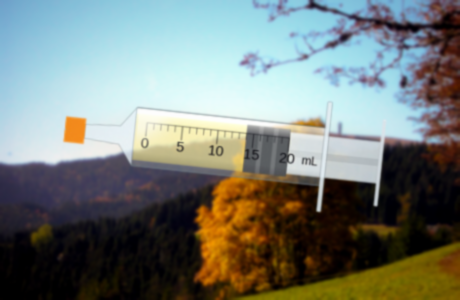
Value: mL 14
